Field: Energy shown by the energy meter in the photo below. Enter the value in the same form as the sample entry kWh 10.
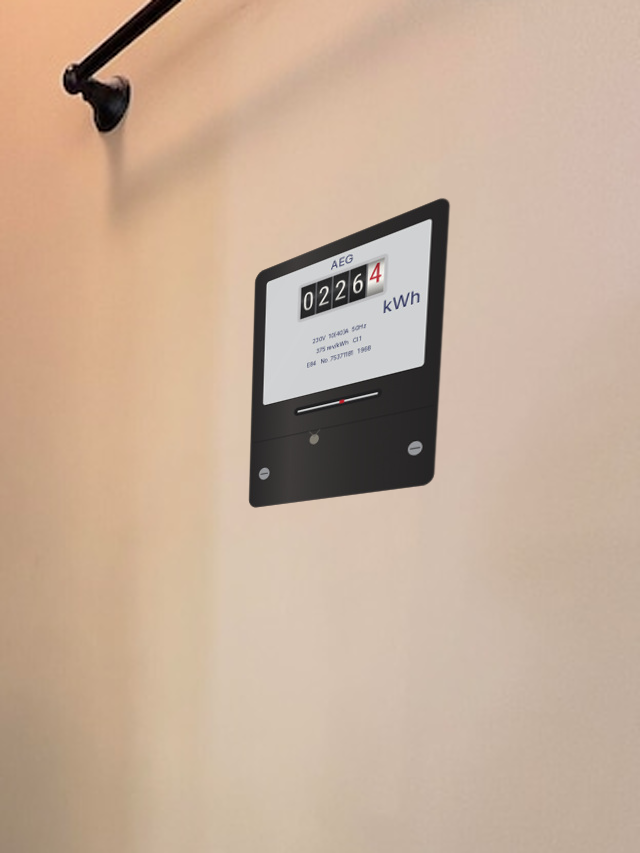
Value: kWh 226.4
